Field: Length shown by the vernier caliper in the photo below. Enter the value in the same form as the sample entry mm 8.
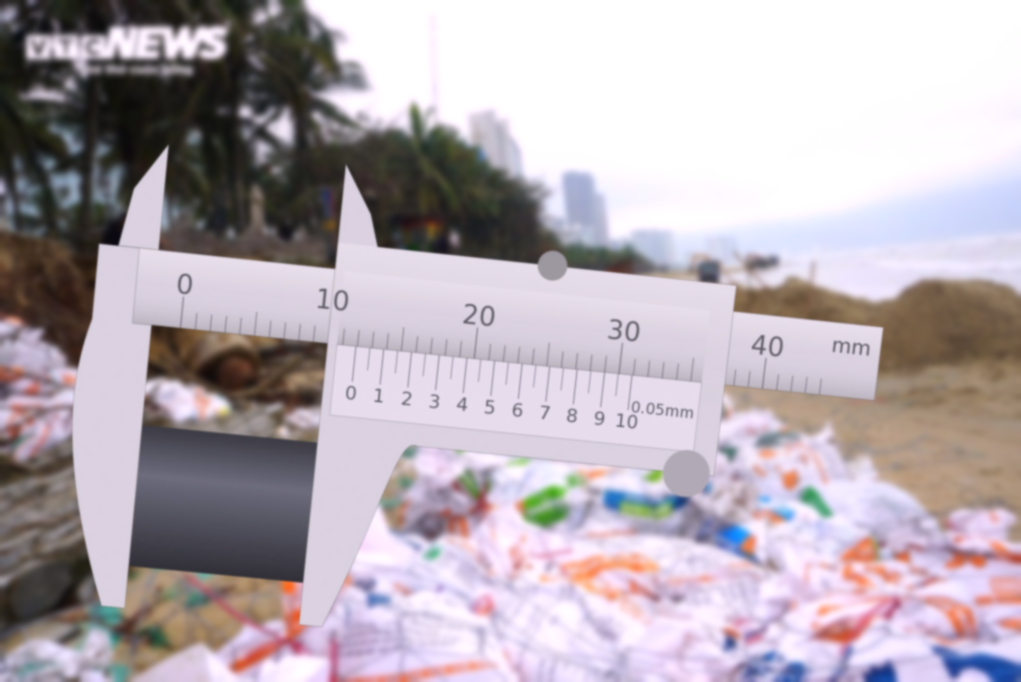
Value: mm 11.9
